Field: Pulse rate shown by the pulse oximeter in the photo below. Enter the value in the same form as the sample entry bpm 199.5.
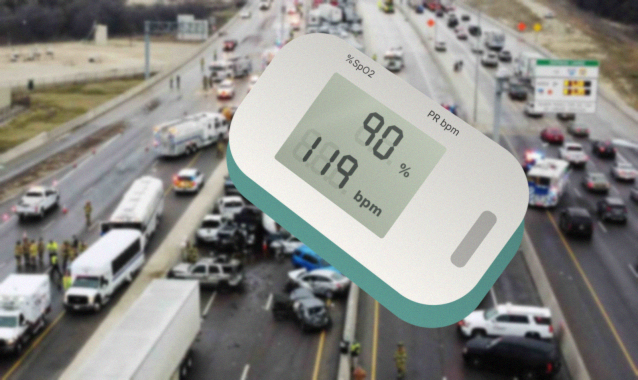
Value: bpm 119
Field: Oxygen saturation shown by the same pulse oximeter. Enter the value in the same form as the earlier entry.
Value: % 90
